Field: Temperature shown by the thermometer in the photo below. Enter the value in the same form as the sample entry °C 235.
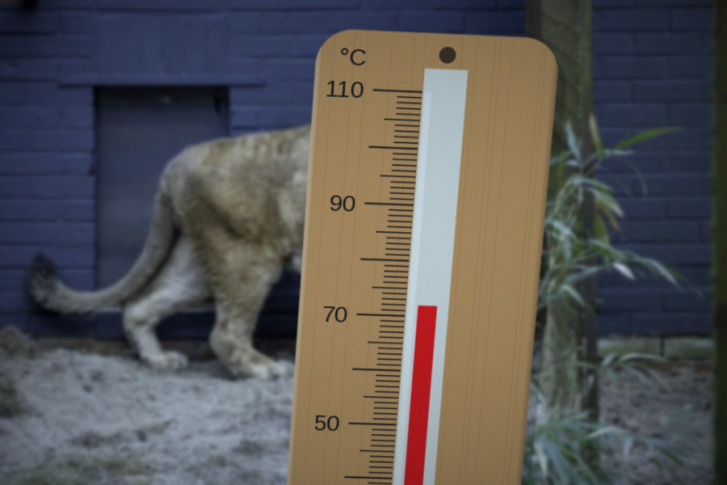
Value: °C 72
